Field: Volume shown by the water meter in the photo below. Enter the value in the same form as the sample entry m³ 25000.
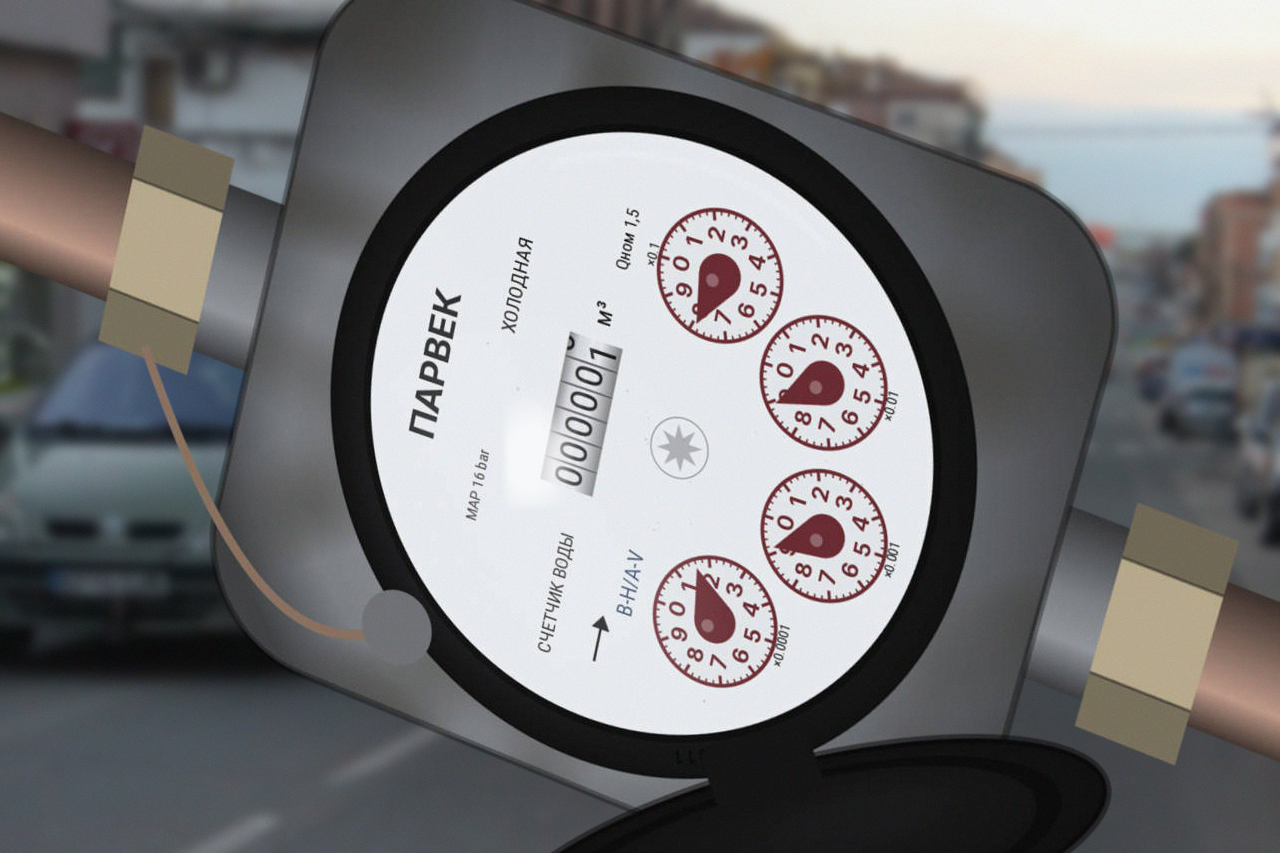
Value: m³ 0.7891
